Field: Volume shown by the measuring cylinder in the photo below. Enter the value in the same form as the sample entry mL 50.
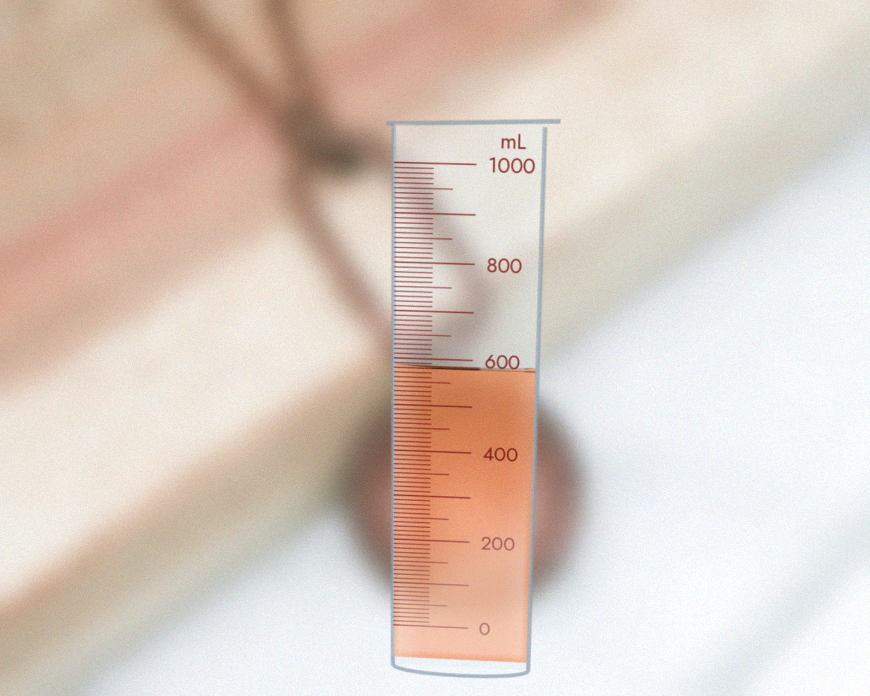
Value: mL 580
